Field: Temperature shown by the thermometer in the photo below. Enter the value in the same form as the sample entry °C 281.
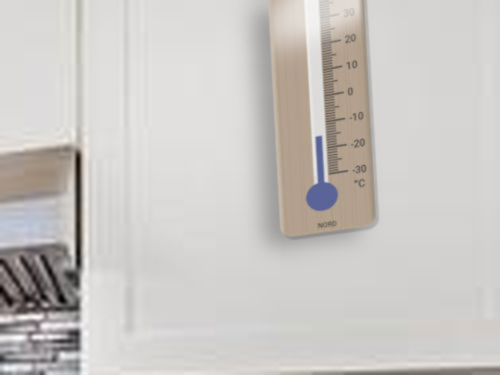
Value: °C -15
